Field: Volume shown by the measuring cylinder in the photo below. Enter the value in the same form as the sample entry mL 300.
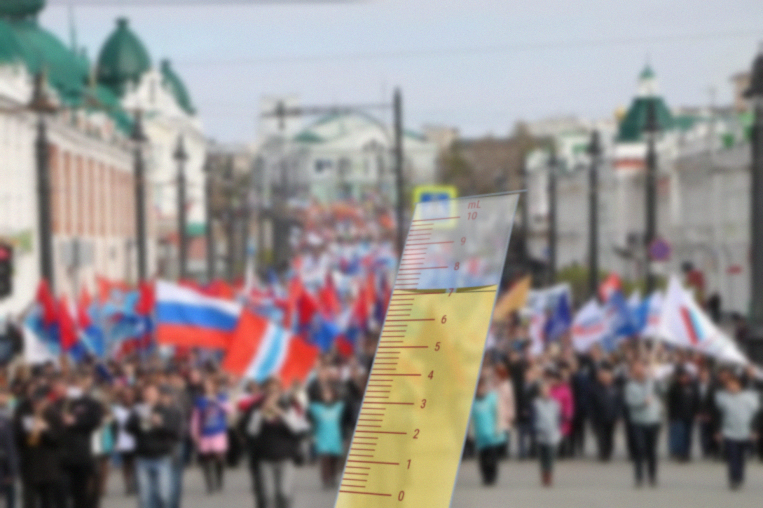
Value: mL 7
